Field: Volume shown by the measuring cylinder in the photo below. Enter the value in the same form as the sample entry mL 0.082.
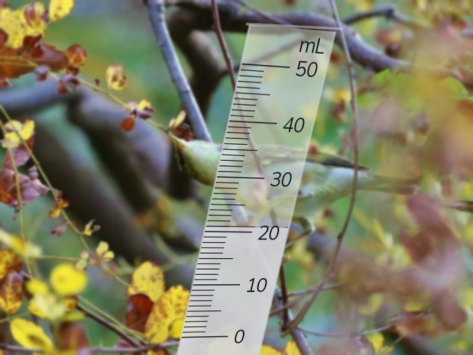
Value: mL 21
